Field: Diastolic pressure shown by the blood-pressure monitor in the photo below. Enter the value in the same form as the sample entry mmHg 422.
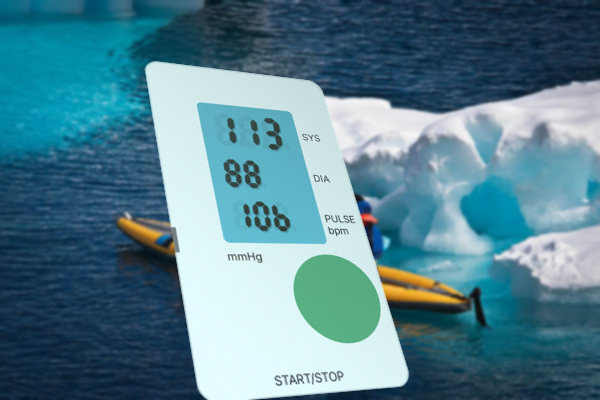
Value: mmHg 88
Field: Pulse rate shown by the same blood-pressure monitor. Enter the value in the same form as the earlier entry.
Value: bpm 106
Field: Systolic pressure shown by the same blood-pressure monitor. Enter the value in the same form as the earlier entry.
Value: mmHg 113
